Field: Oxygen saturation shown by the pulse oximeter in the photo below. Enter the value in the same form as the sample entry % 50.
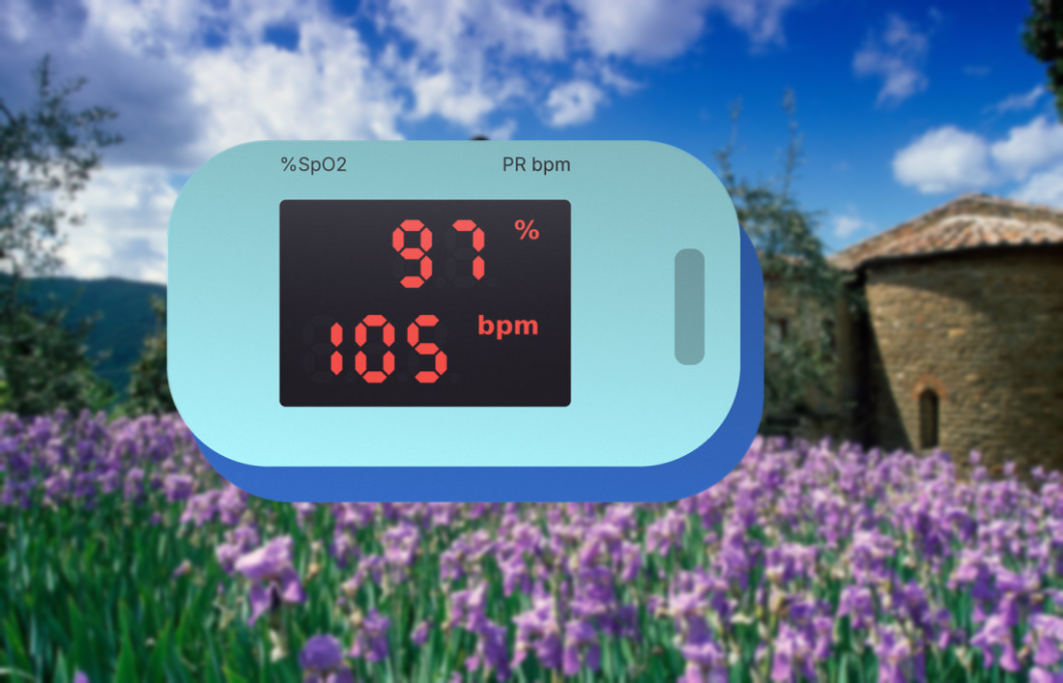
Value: % 97
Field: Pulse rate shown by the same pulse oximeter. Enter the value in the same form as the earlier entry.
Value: bpm 105
